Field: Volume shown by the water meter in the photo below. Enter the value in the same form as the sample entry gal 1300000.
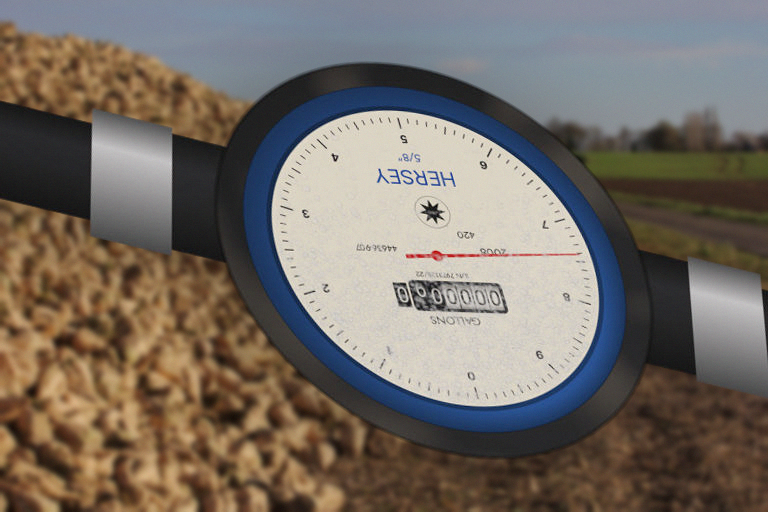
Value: gal 87.4
